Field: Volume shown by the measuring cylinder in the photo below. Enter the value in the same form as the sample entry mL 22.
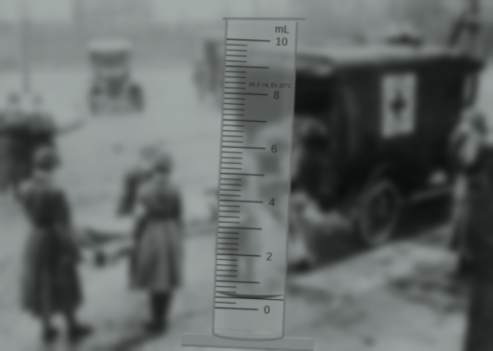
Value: mL 0.4
